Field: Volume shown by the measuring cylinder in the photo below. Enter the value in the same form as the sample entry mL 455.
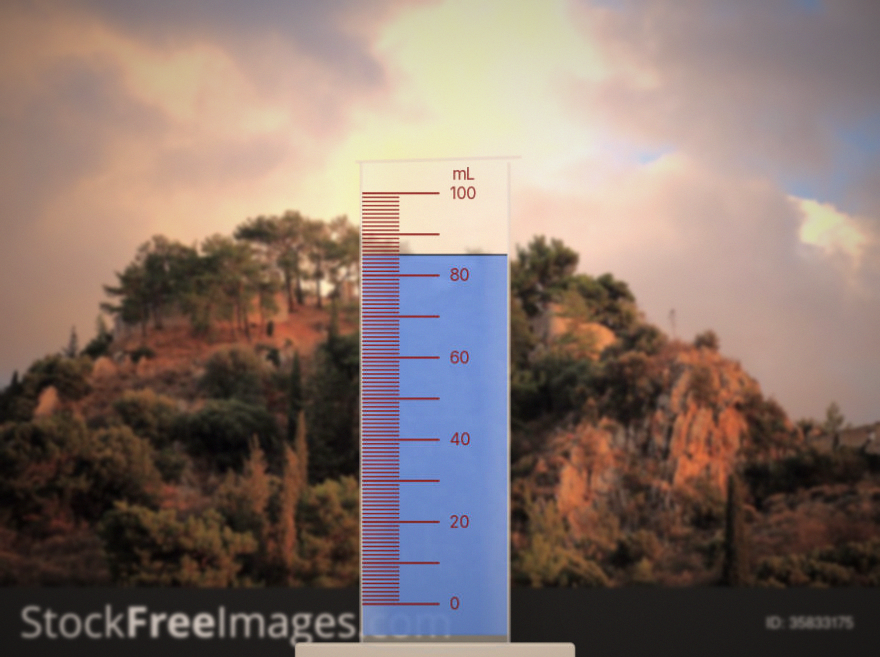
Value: mL 85
